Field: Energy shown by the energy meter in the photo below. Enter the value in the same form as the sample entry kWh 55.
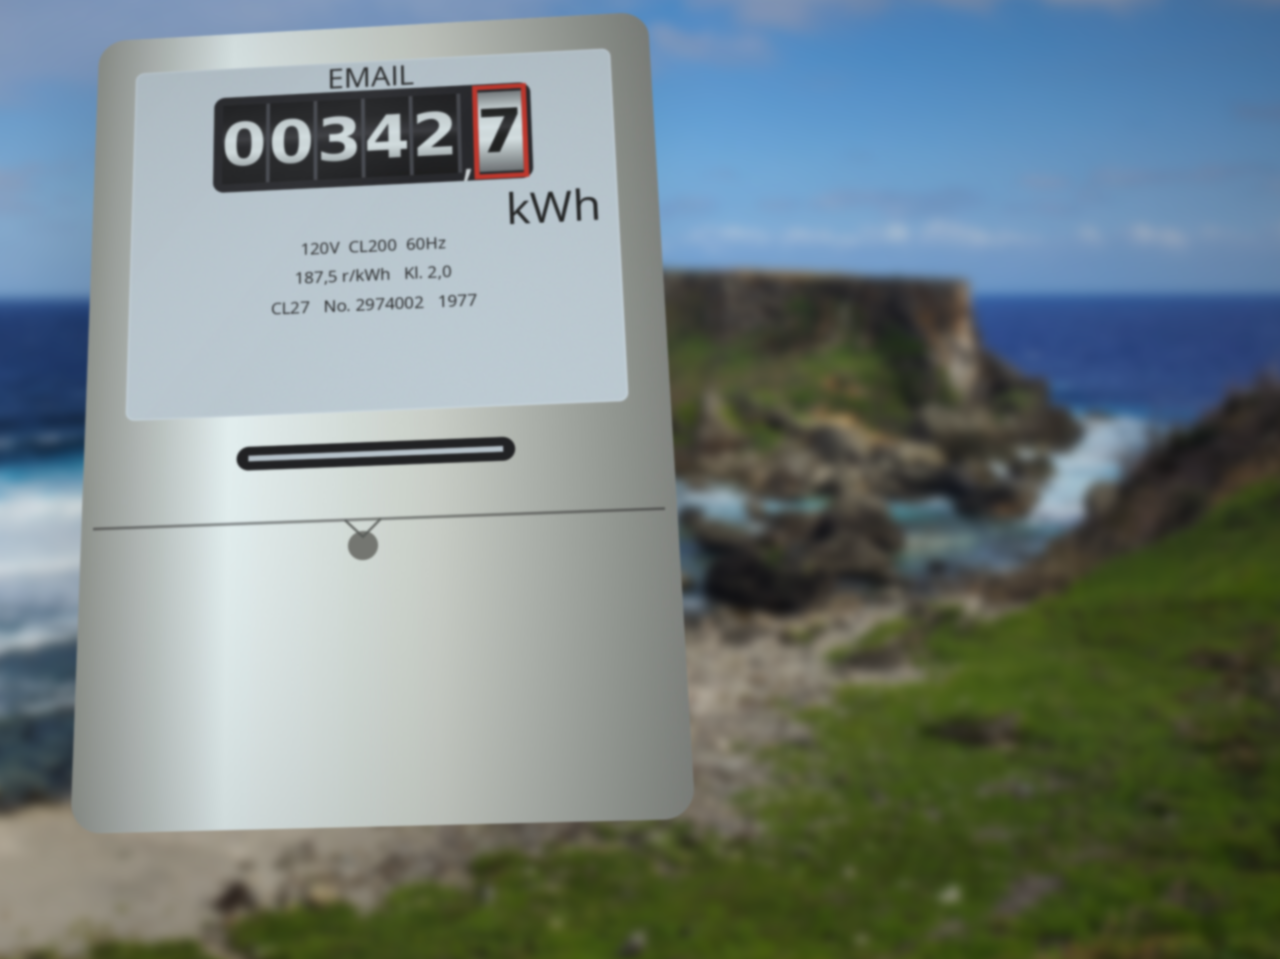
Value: kWh 342.7
